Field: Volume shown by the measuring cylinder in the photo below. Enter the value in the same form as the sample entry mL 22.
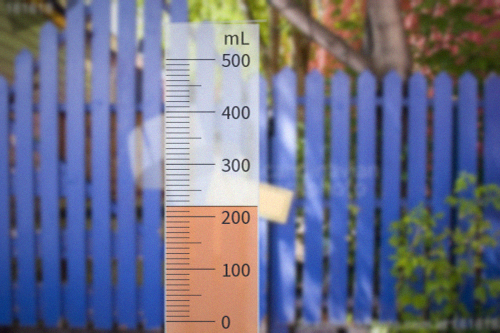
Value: mL 220
